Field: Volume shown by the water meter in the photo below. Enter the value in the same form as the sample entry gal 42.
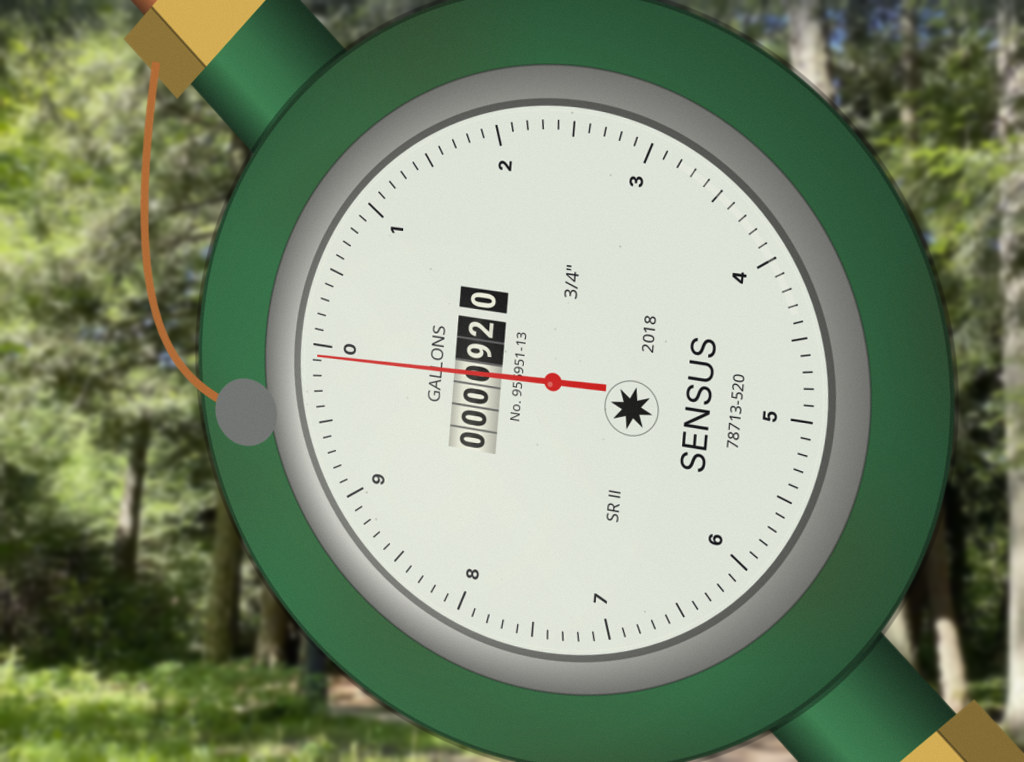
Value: gal 919.9
